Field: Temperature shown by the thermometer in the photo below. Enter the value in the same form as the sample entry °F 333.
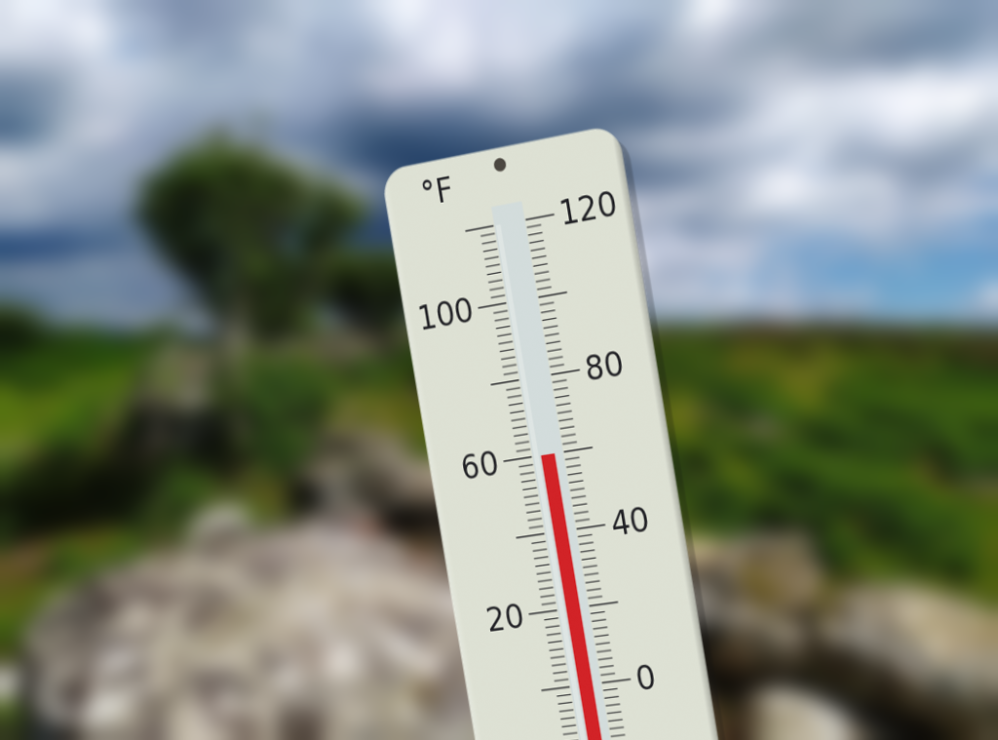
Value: °F 60
